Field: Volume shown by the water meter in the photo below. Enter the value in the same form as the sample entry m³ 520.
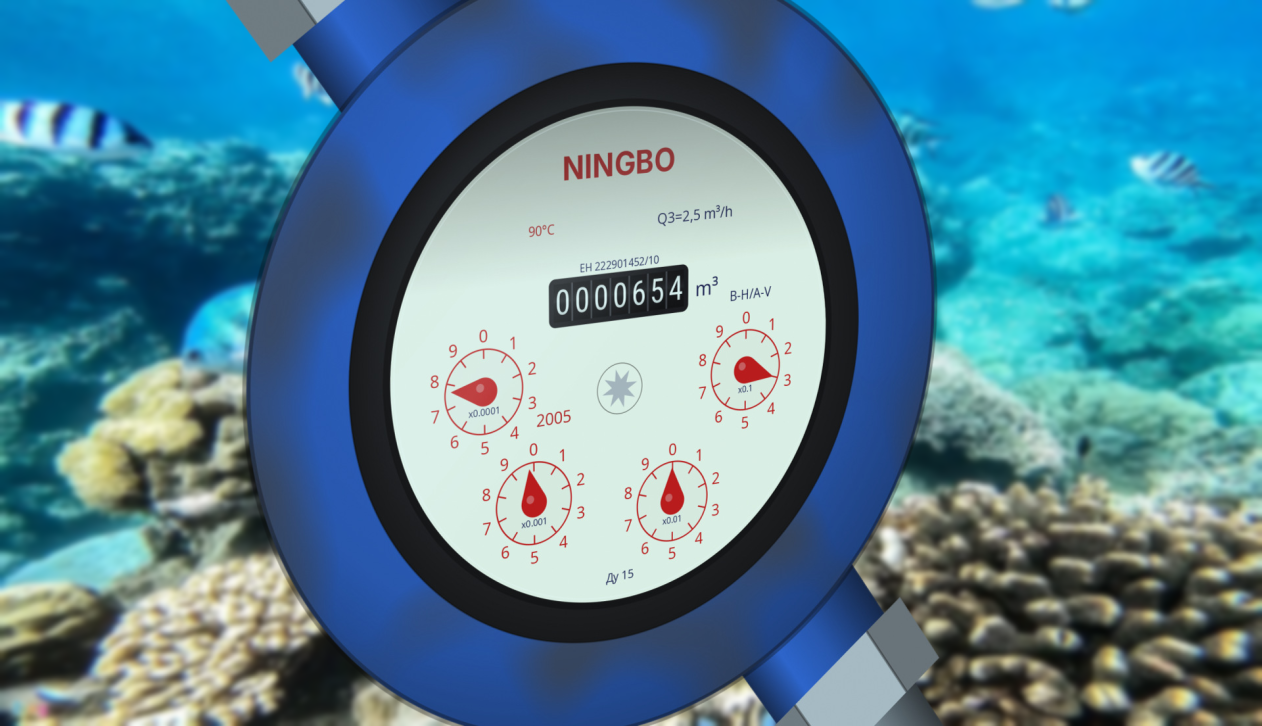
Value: m³ 654.2997
